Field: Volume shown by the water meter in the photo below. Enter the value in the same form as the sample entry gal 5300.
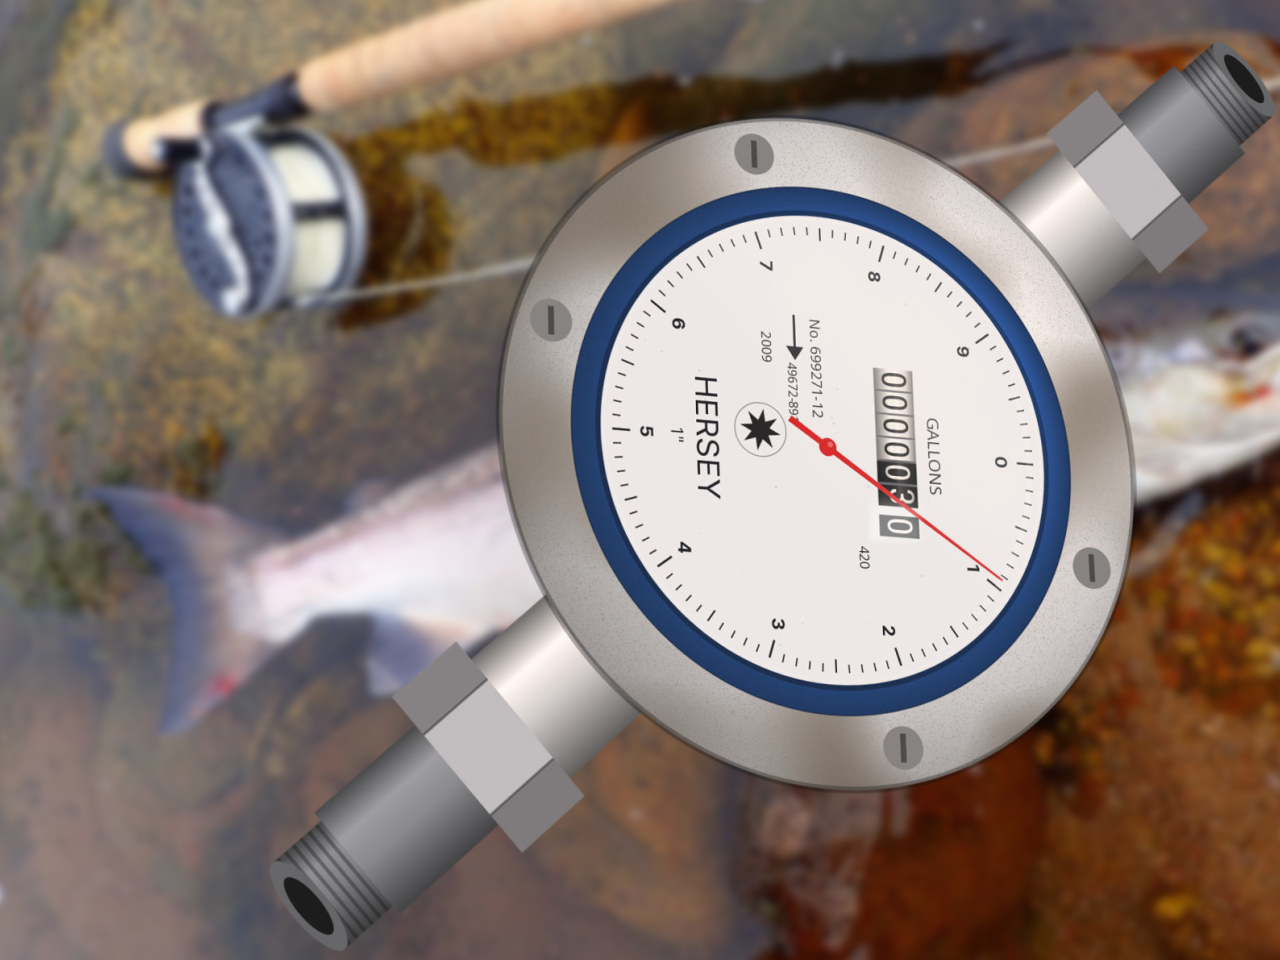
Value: gal 30.9
